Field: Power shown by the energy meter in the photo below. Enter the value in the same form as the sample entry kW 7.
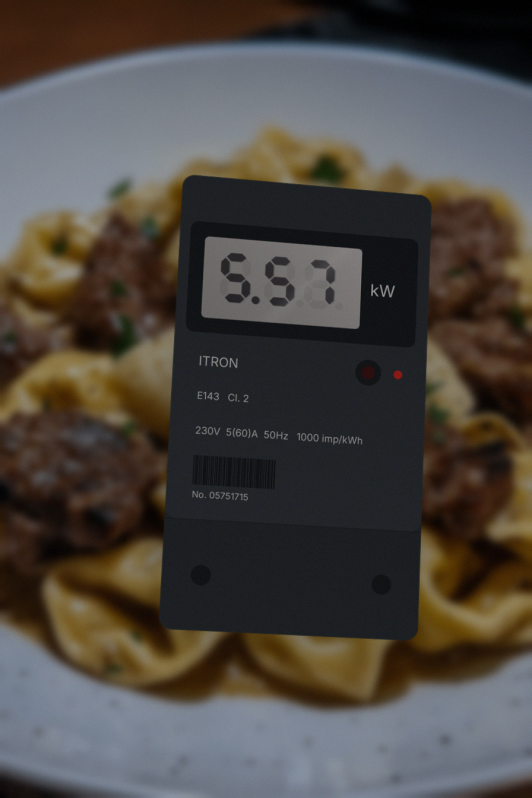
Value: kW 5.57
